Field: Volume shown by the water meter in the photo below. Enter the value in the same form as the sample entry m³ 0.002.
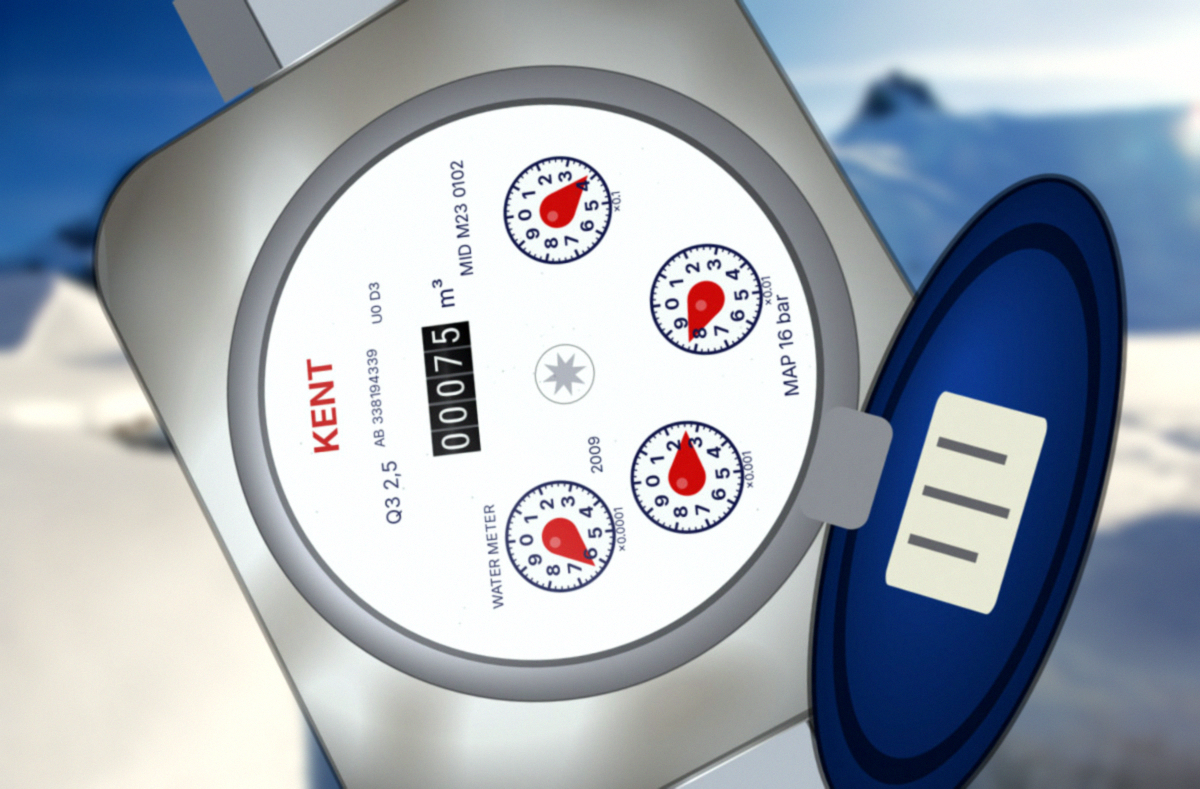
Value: m³ 75.3826
